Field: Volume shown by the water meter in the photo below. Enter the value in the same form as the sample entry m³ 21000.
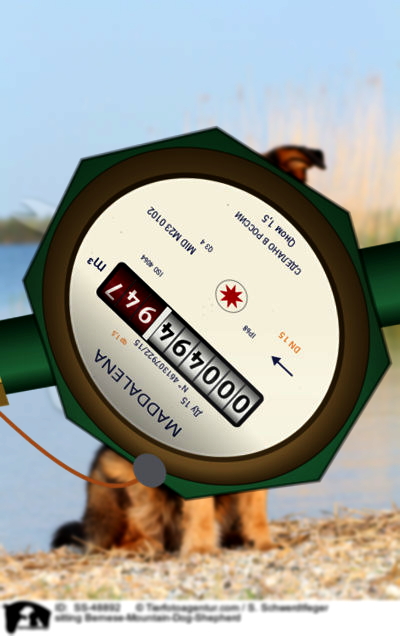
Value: m³ 494.947
